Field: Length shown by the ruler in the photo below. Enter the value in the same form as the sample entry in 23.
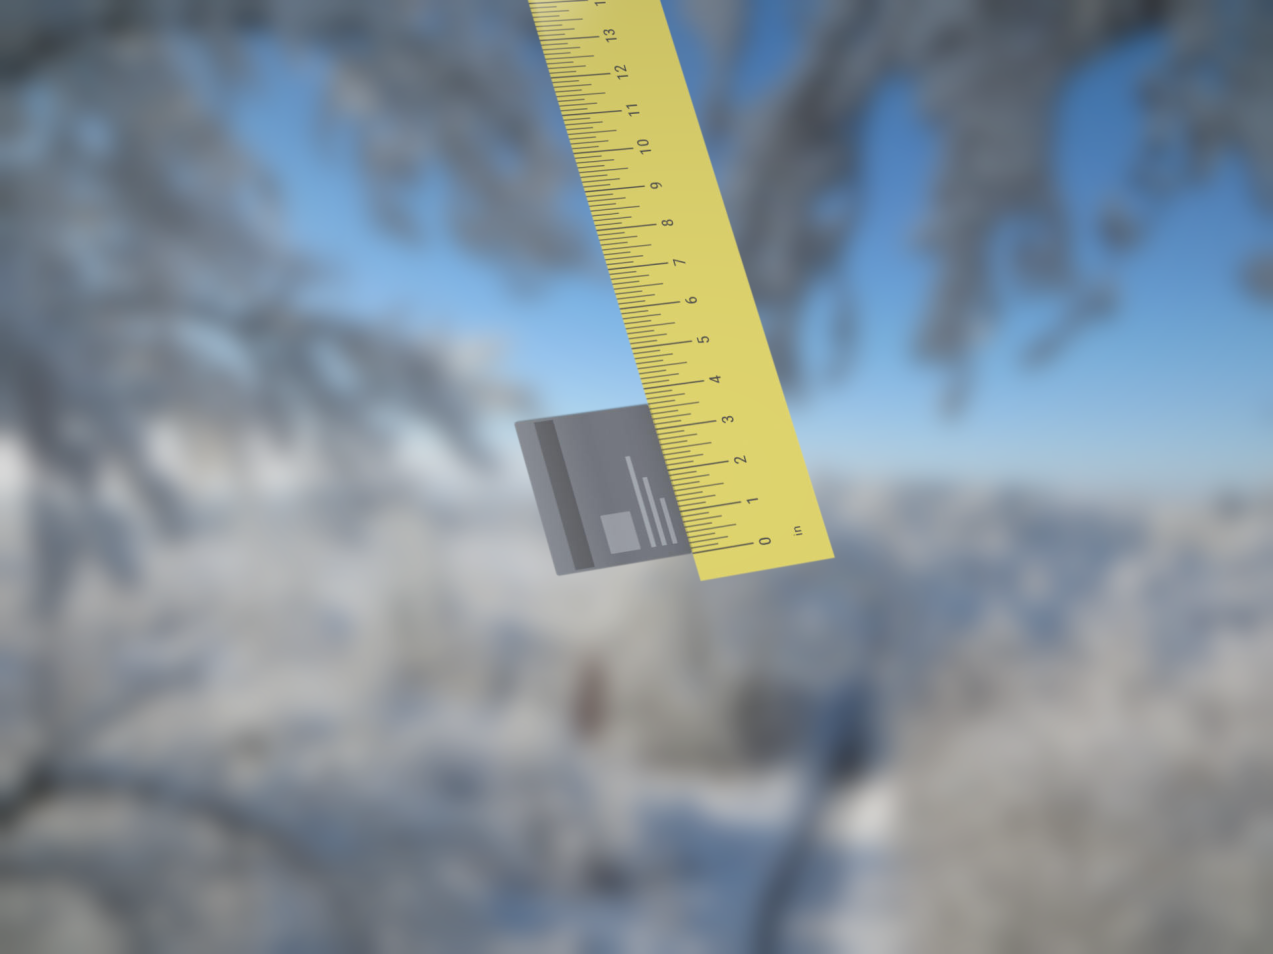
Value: in 3.625
